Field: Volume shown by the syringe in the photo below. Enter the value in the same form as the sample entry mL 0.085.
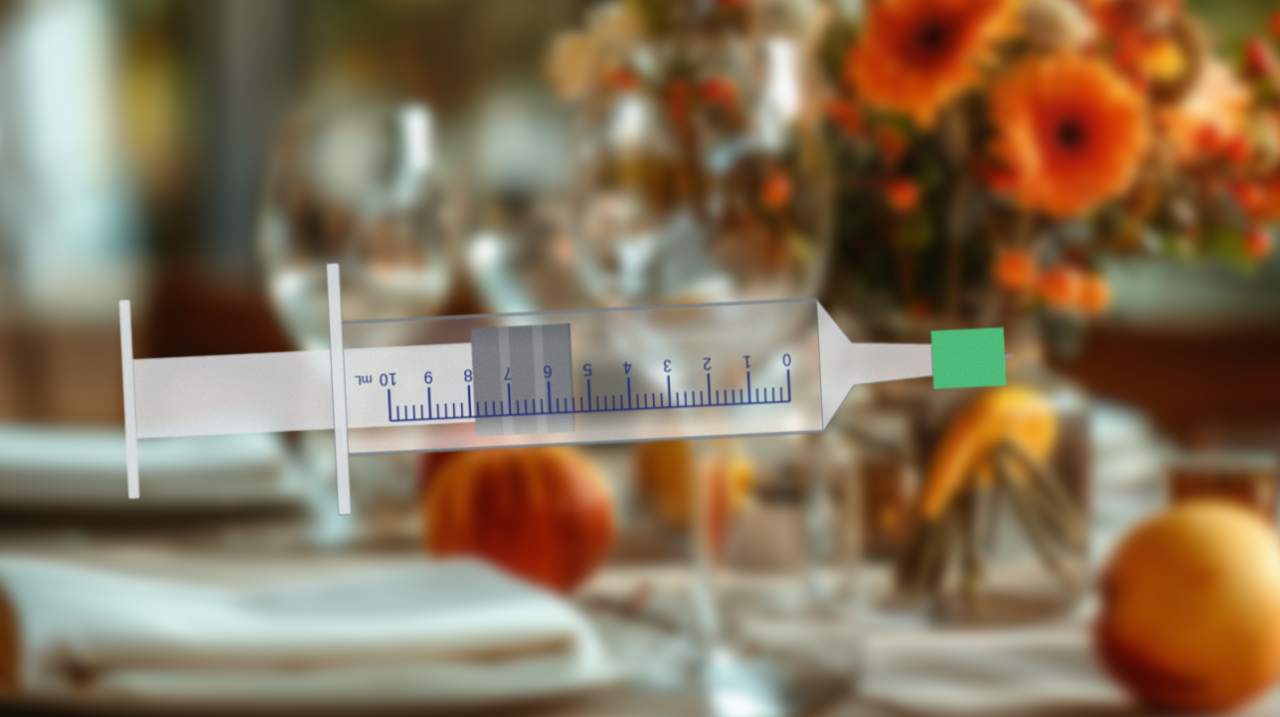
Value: mL 5.4
